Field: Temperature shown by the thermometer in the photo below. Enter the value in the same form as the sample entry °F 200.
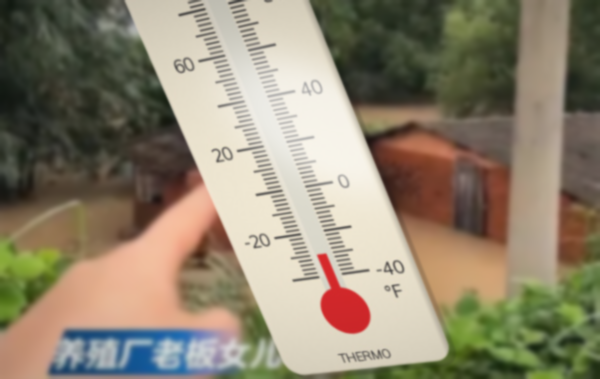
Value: °F -30
